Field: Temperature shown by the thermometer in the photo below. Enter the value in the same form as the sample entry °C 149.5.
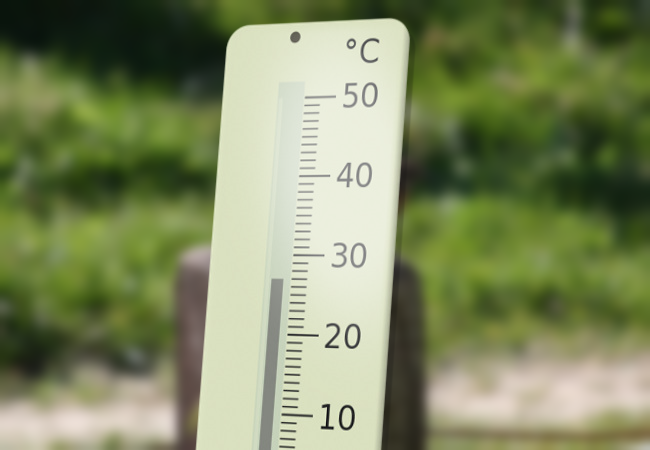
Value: °C 27
